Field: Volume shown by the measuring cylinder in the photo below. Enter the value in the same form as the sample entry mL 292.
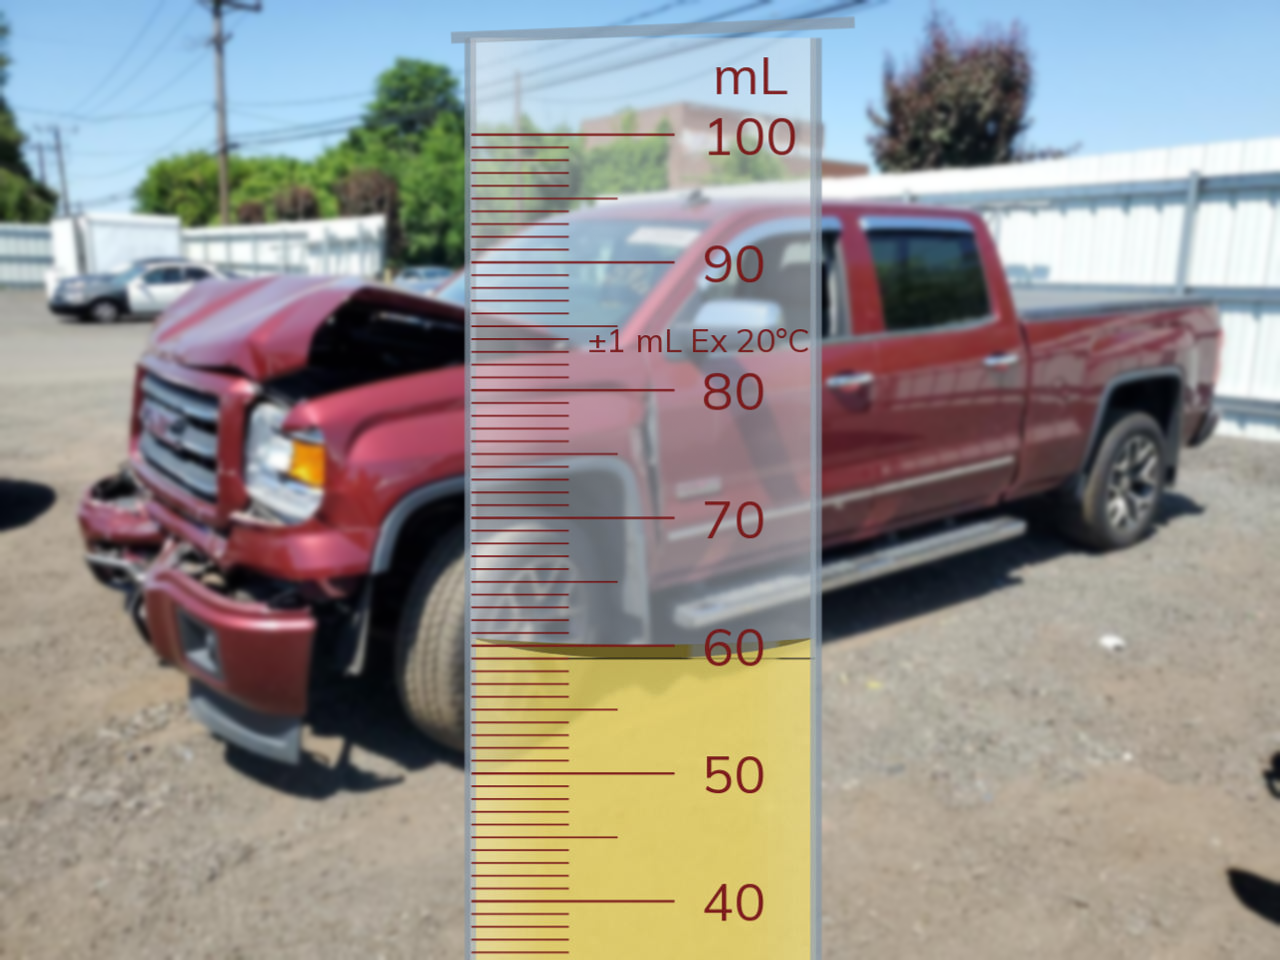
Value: mL 59
